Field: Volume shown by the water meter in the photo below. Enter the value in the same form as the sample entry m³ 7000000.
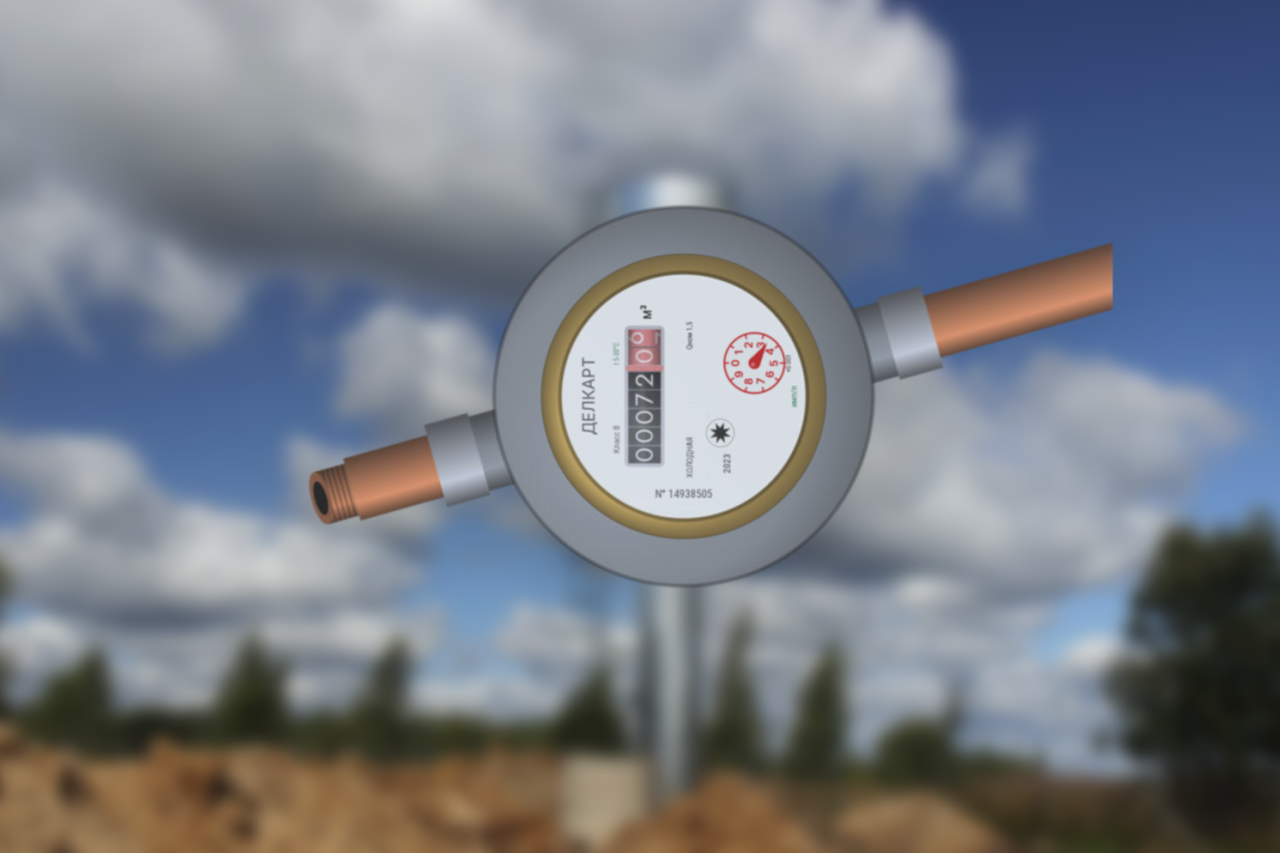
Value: m³ 72.063
